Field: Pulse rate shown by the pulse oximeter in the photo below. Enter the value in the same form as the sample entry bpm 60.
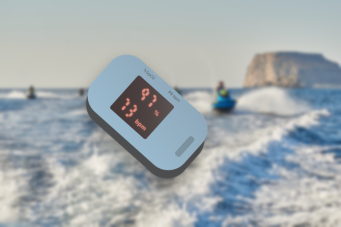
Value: bpm 73
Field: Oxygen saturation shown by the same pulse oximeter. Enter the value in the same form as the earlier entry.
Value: % 97
